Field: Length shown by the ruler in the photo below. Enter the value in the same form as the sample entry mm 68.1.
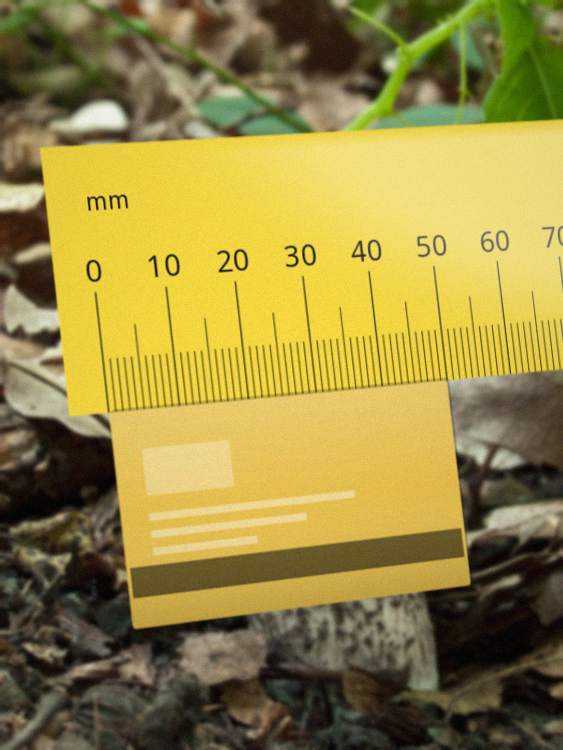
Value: mm 50
